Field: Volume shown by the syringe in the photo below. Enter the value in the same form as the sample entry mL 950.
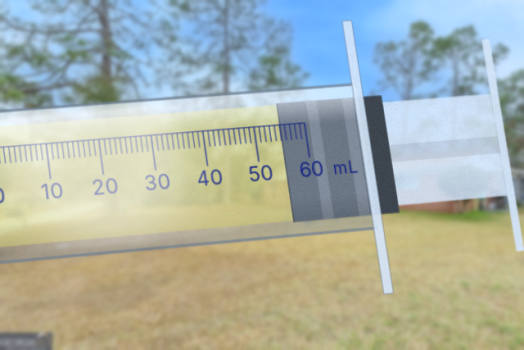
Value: mL 55
